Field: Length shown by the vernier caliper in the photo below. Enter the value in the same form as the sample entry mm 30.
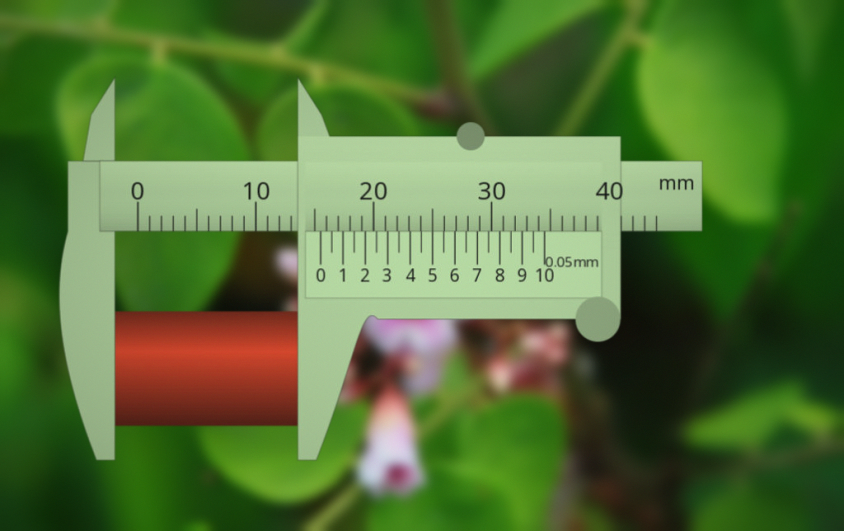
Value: mm 15.5
